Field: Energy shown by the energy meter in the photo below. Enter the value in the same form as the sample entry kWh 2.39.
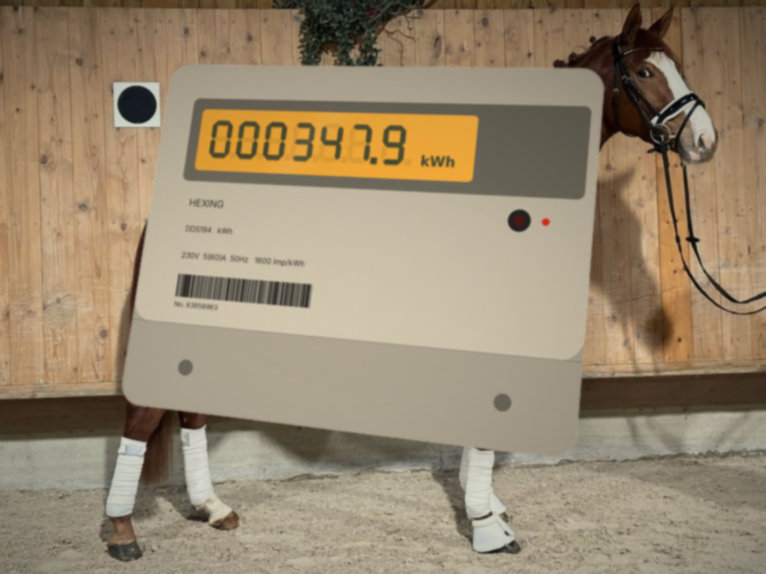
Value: kWh 347.9
